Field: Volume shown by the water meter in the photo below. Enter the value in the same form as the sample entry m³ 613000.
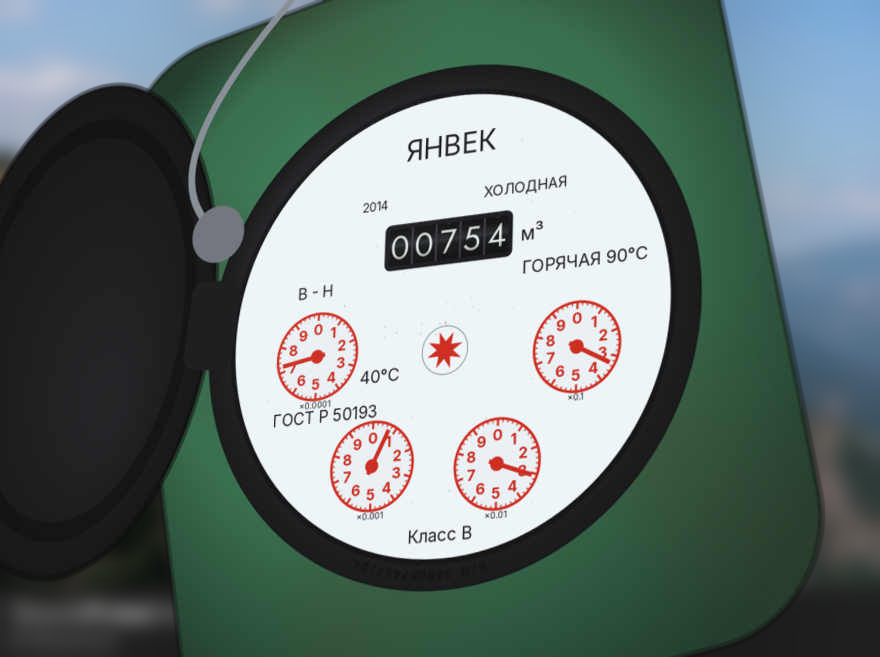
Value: m³ 754.3307
